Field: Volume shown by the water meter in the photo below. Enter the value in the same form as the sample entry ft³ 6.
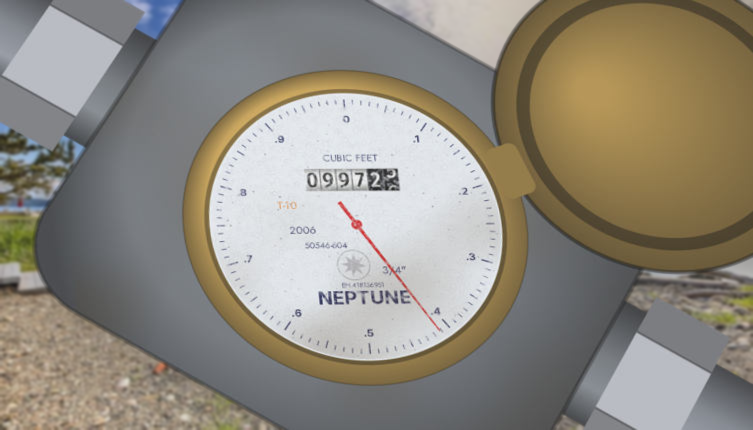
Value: ft³ 99725.41
